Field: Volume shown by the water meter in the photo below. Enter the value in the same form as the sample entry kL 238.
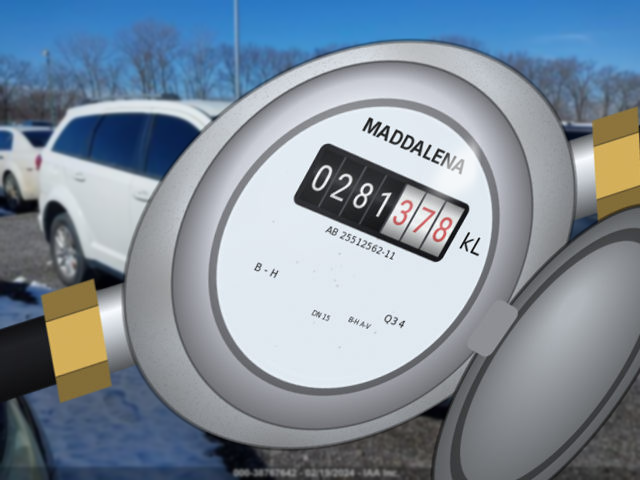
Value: kL 281.378
